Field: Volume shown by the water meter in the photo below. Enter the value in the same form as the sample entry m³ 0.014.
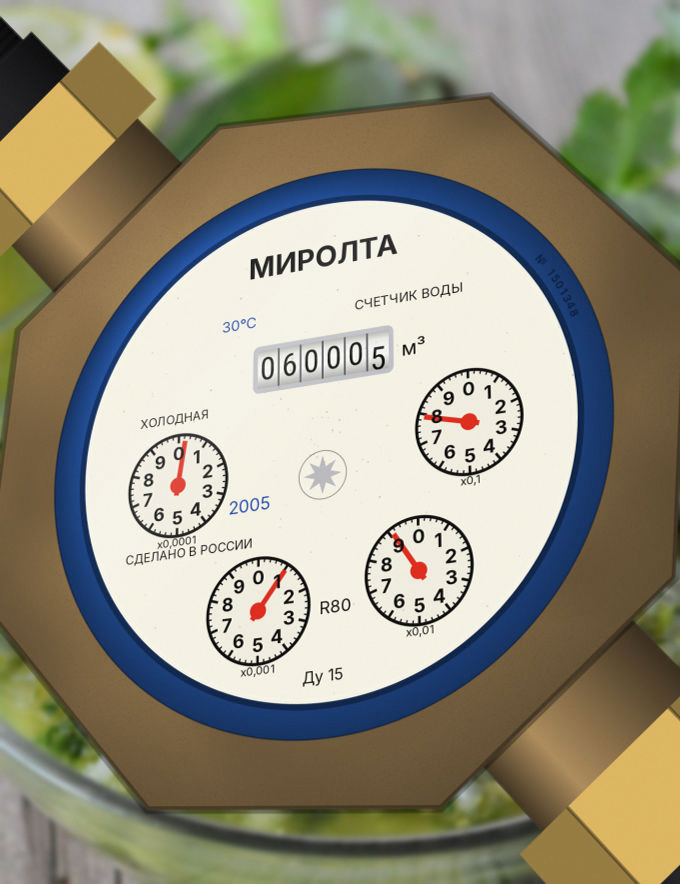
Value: m³ 60004.7910
